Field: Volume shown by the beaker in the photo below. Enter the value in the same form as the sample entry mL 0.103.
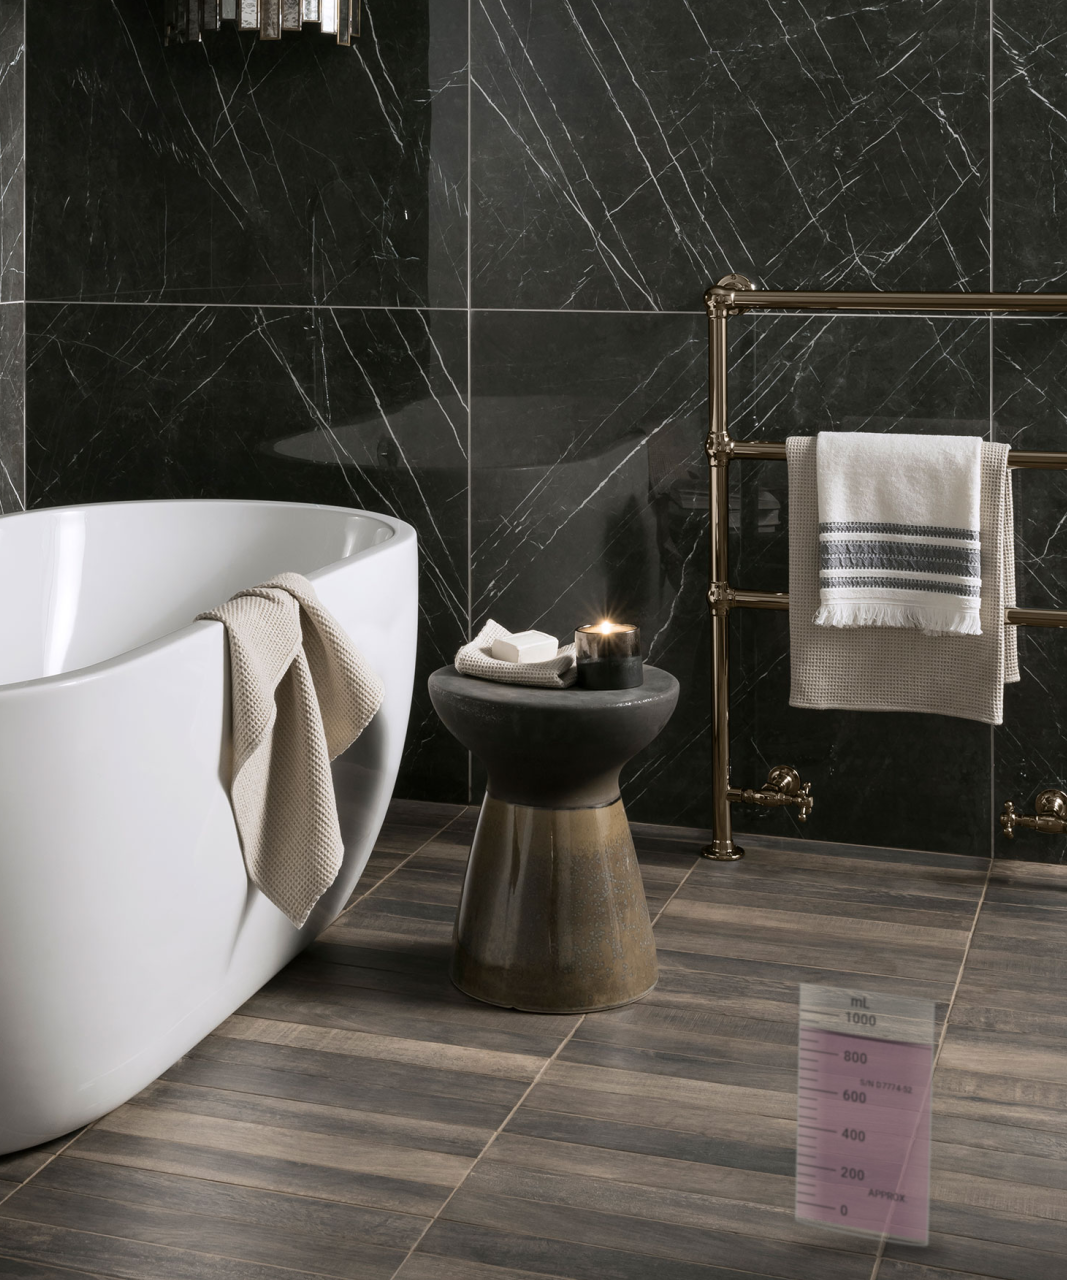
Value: mL 900
